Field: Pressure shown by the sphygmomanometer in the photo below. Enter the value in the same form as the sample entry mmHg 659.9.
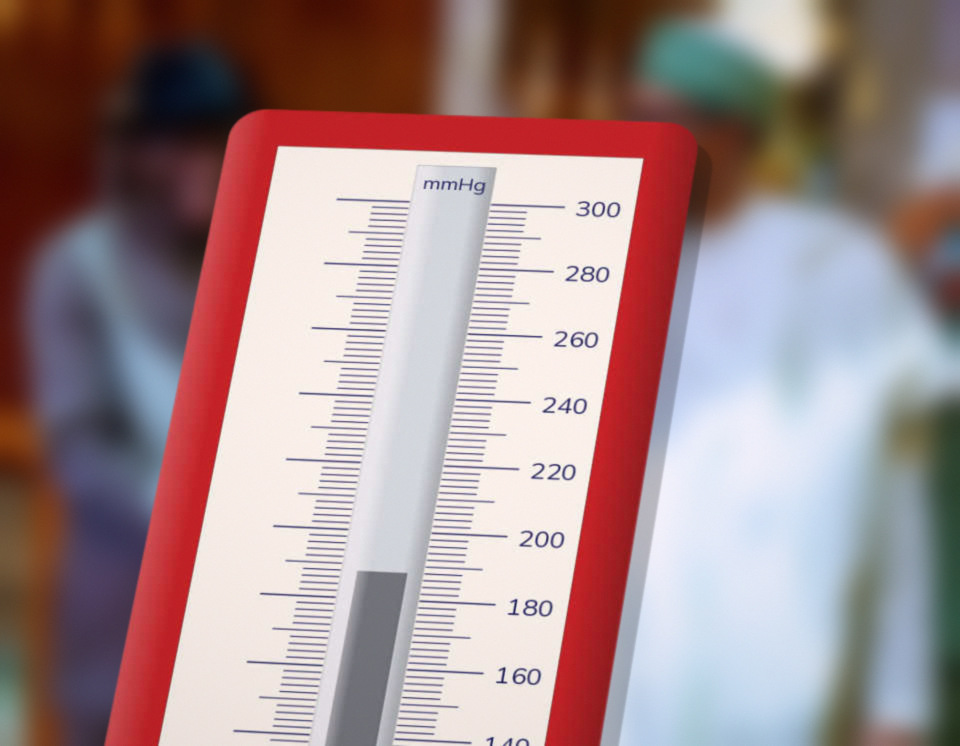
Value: mmHg 188
